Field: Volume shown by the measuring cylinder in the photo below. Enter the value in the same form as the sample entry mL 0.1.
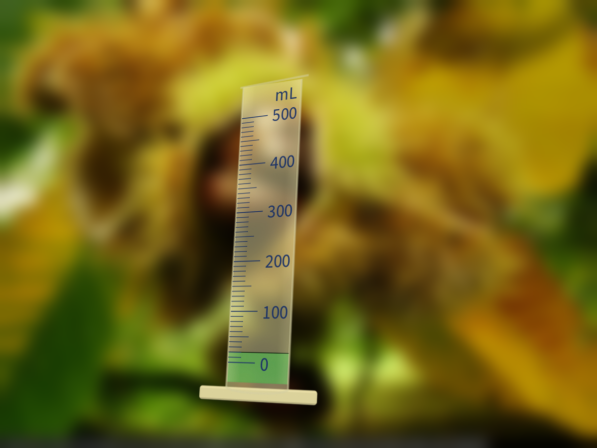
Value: mL 20
